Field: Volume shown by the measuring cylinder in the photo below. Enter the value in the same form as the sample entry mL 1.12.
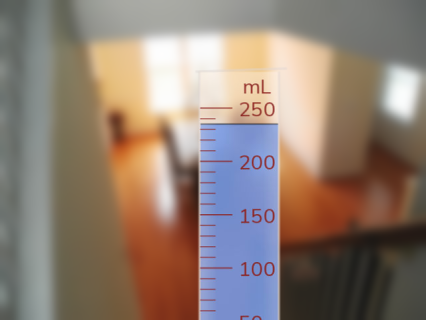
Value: mL 235
